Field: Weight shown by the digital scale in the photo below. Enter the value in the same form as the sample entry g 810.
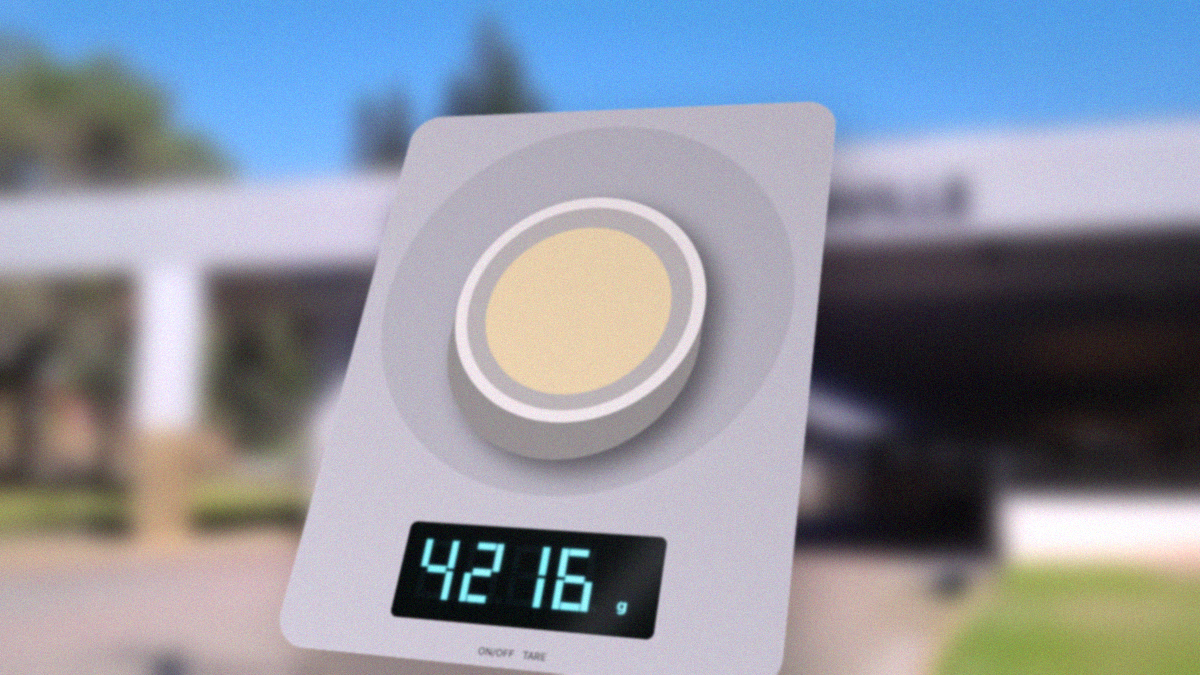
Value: g 4216
